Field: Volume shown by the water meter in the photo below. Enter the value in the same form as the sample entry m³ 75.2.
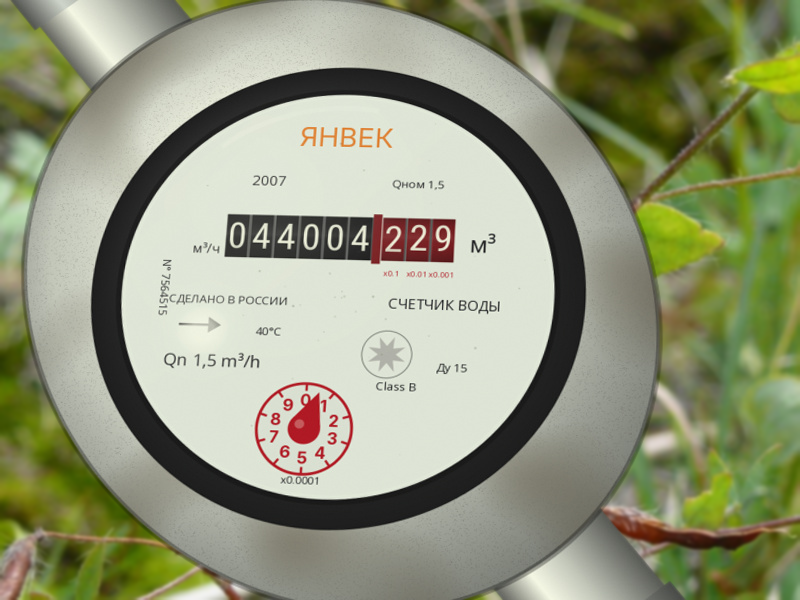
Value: m³ 44004.2290
